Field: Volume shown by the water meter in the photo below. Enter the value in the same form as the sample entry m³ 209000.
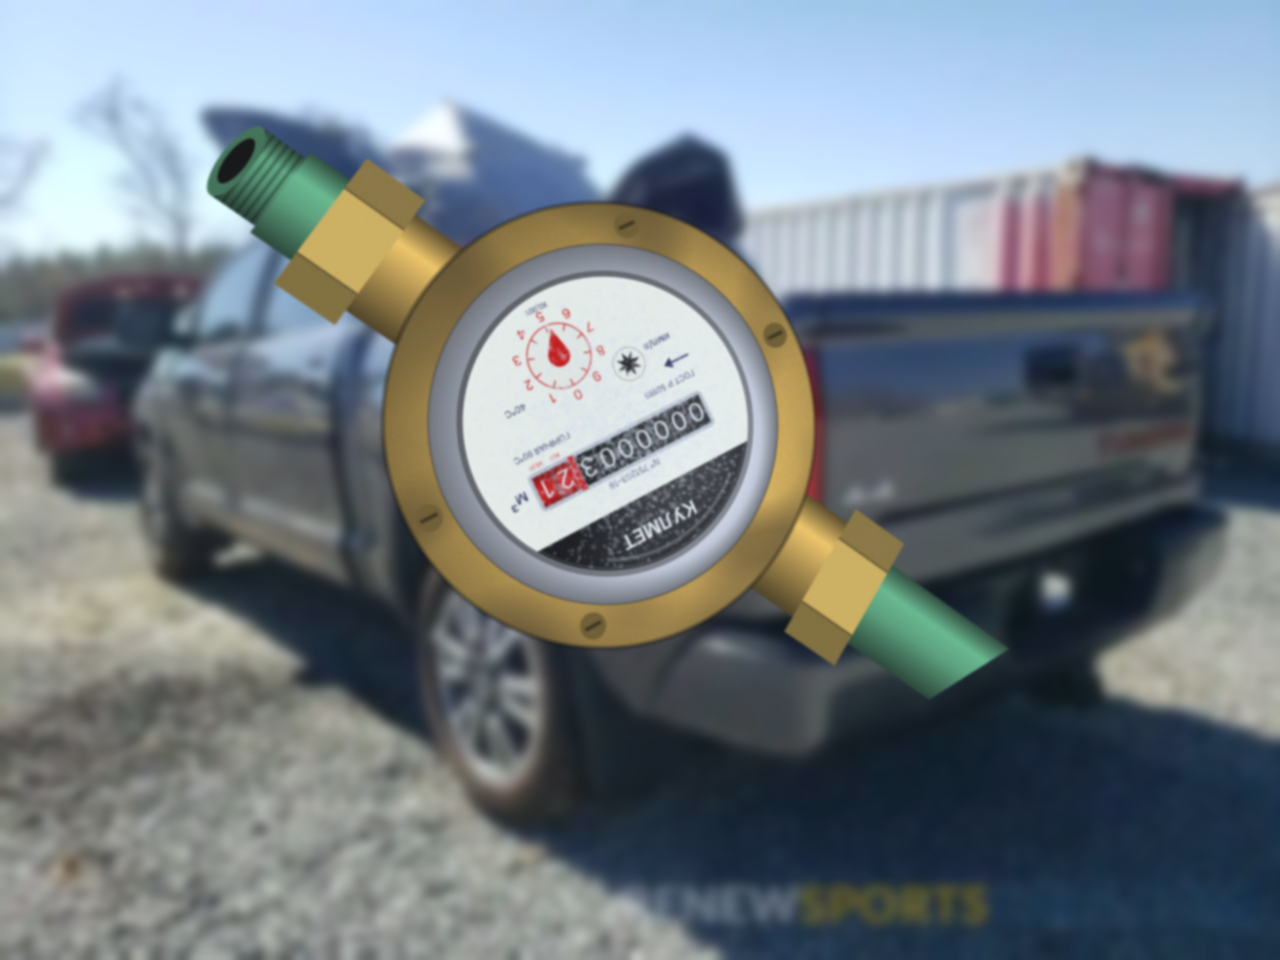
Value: m³ 3.215
